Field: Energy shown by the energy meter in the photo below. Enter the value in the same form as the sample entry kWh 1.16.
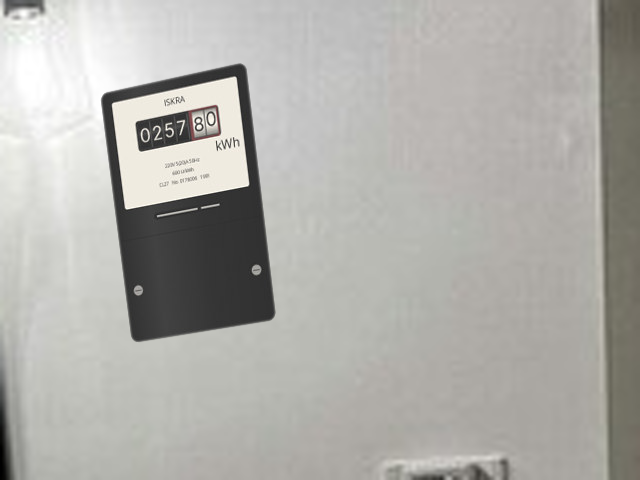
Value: kWh 257.80
